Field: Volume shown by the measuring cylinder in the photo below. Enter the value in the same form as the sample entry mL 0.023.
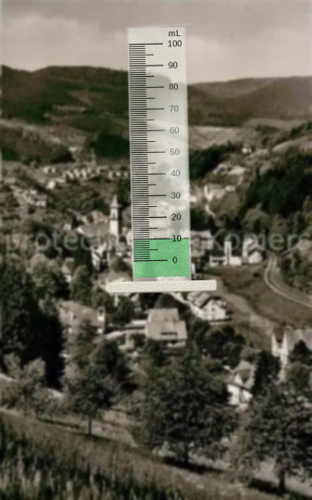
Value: mL 10
